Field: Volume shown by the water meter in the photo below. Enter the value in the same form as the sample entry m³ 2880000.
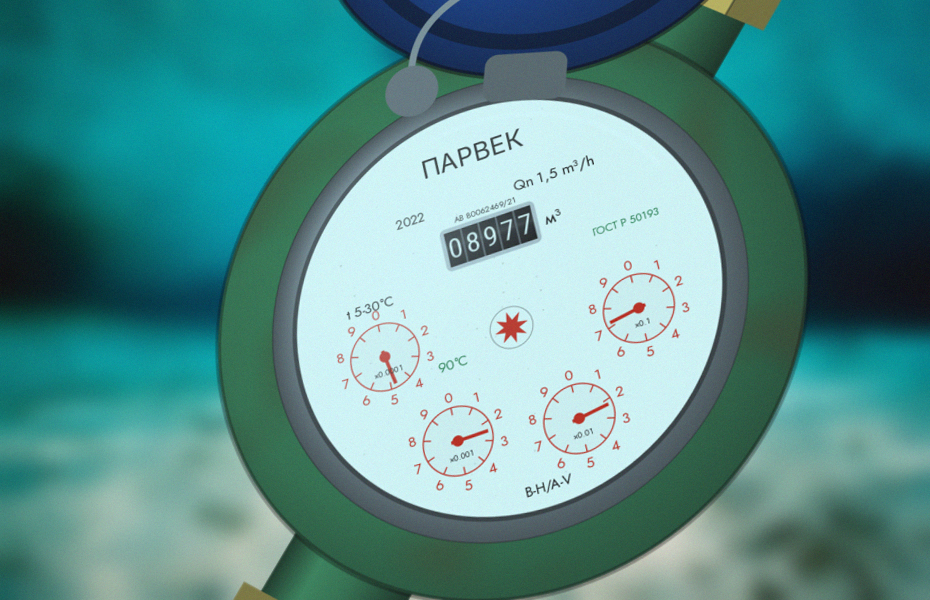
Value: m³ 8977.7224
